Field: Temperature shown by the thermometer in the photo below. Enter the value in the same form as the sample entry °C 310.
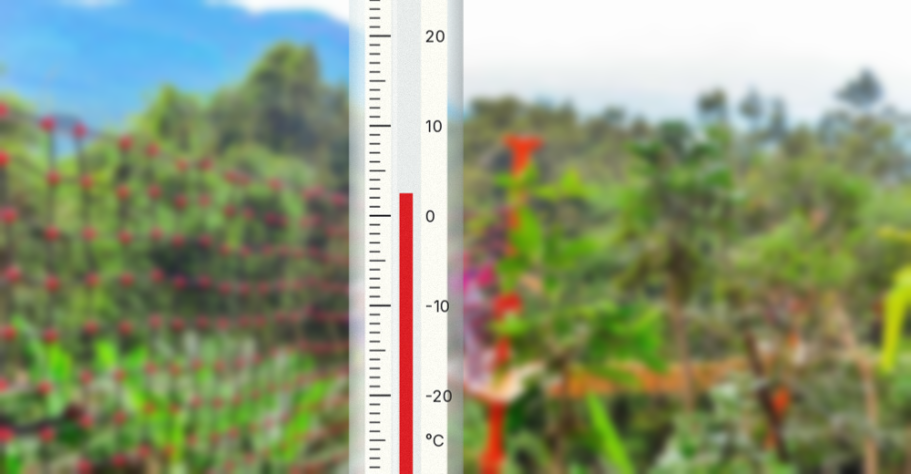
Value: °C 2.5
